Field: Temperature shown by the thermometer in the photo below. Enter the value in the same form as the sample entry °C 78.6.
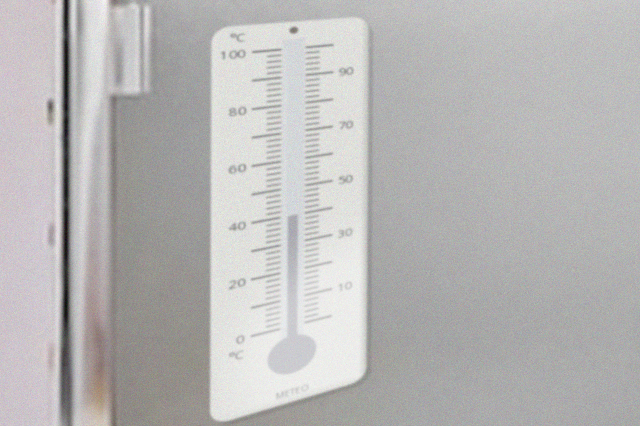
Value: °C 40
